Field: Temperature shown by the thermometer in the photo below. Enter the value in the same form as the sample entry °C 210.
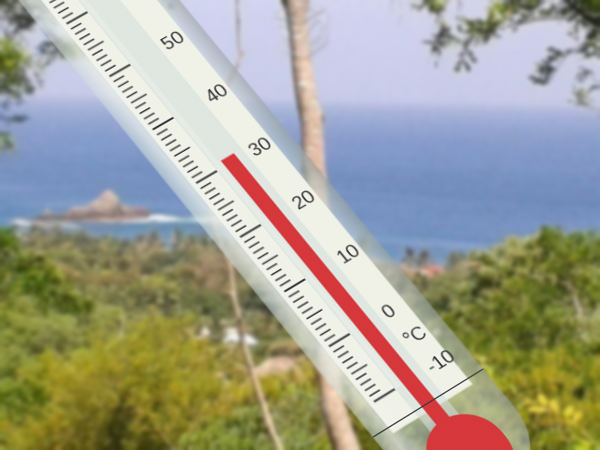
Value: °C 31
